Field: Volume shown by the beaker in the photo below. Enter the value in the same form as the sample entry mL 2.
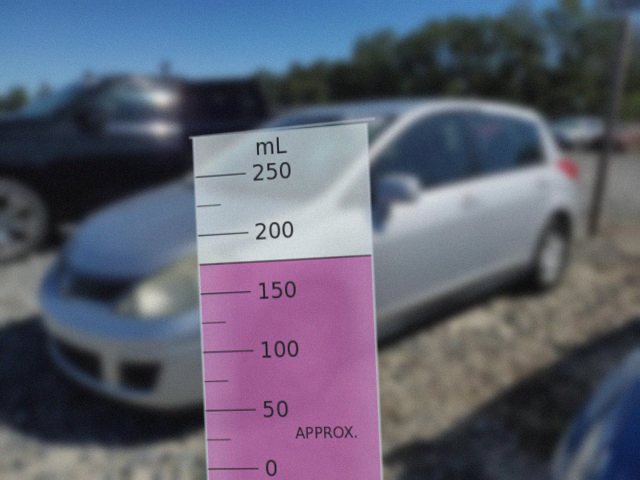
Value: mL 175
